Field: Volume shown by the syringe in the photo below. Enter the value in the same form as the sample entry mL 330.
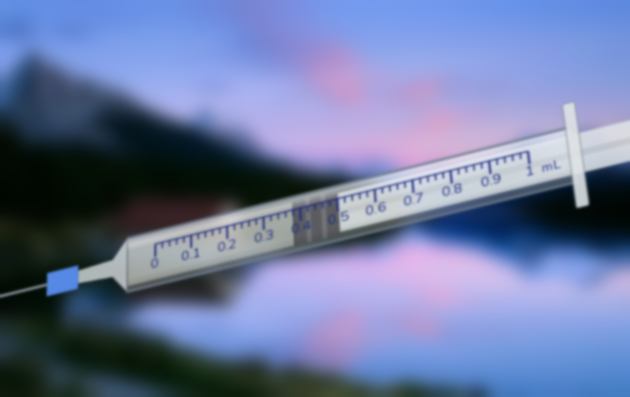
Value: mL 0.38
